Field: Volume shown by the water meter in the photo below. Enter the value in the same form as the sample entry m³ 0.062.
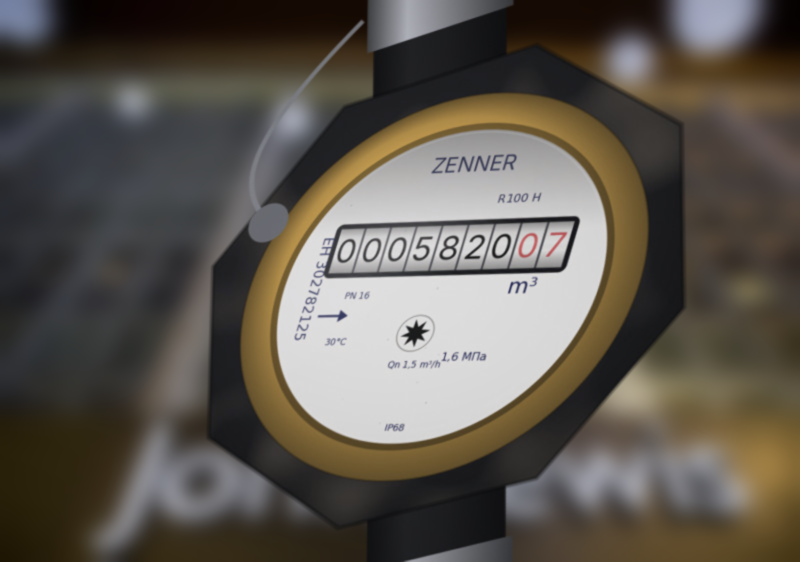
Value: m³ 5820.07
